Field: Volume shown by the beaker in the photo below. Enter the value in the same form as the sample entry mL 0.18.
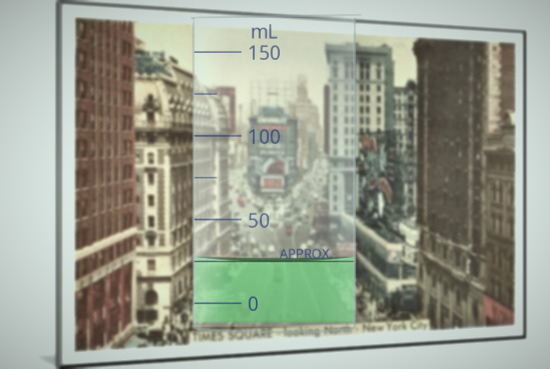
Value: mL 25
